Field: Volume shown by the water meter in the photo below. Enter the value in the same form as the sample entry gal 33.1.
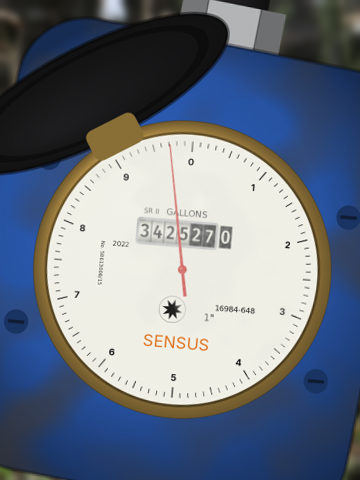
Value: gal 3425269.7
